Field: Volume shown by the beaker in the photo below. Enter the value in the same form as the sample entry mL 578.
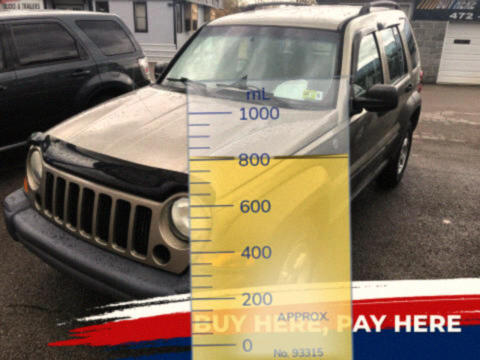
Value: mL 800
